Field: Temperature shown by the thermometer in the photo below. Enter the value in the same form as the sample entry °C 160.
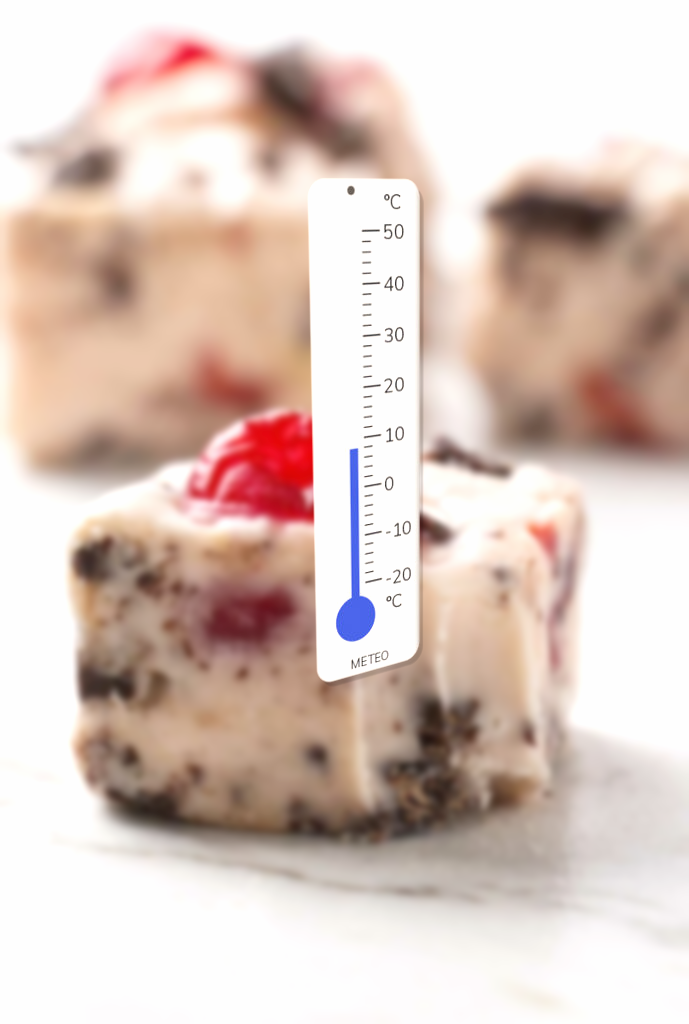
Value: °C 8
